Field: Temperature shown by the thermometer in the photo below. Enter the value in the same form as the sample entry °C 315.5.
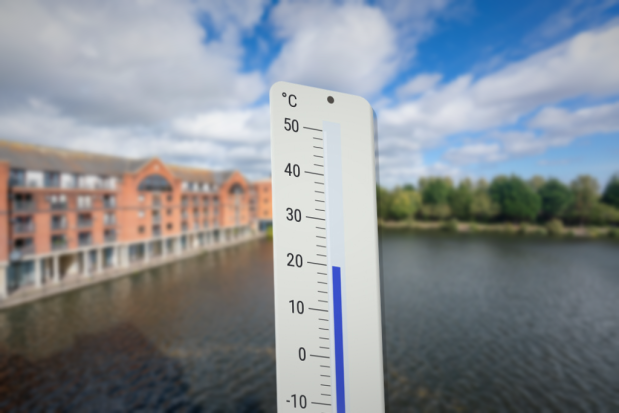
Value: °C 20
